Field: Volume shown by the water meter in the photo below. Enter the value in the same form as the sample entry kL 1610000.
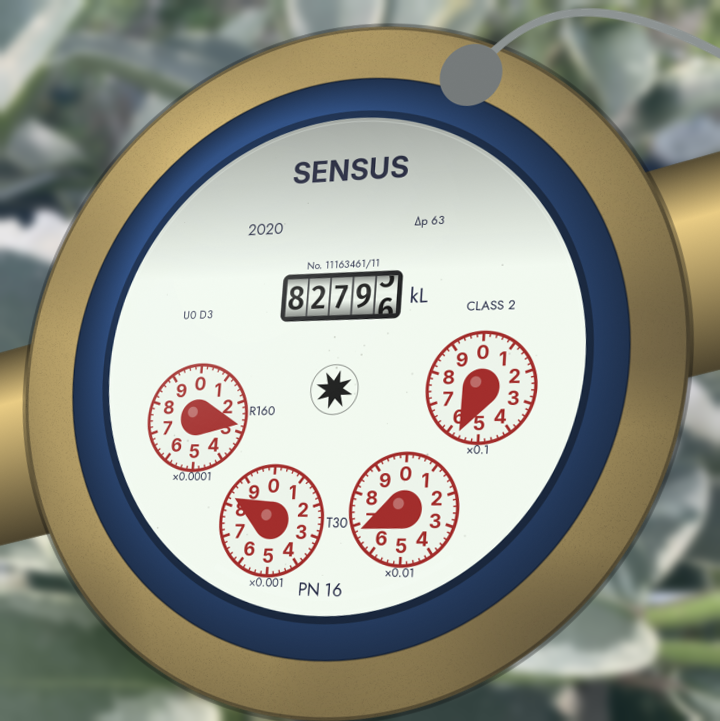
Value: kL 82795.5682
